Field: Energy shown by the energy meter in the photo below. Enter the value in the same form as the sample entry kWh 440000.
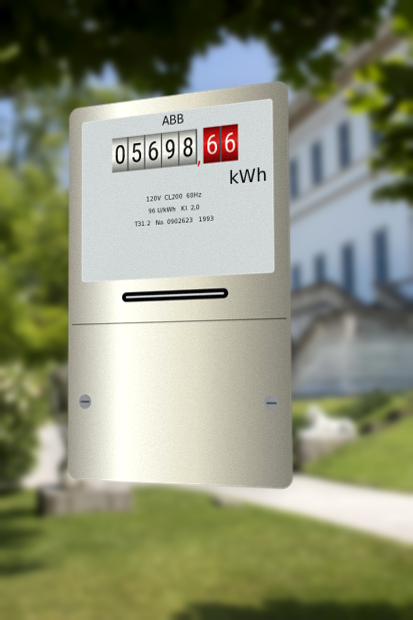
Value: kWh 5698.66
